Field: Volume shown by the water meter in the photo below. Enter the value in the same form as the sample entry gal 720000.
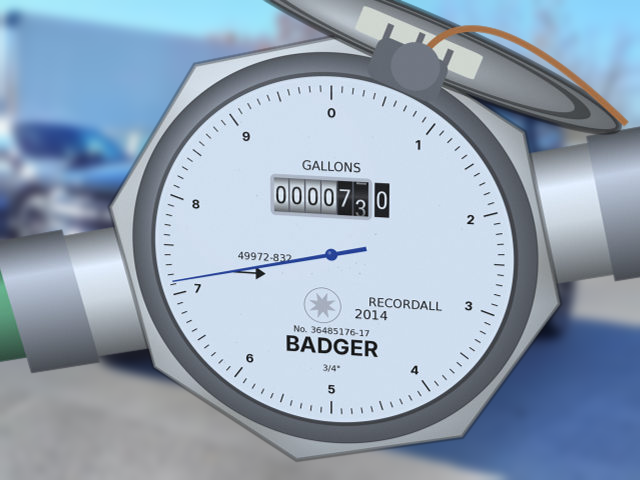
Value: gal 727.1
